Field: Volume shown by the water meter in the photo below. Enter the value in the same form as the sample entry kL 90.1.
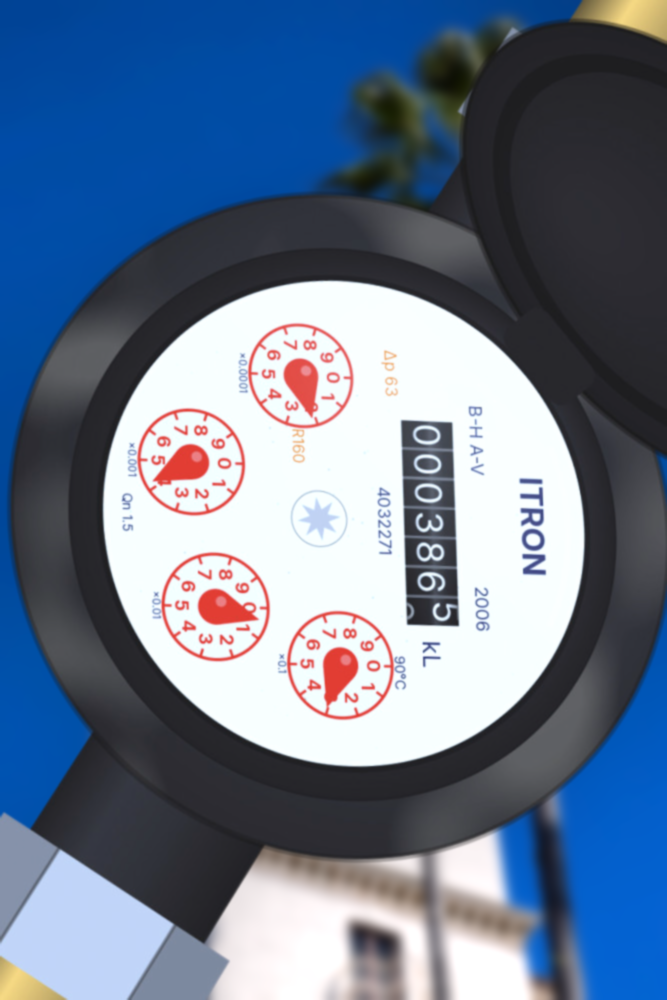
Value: kL 3865.3042
